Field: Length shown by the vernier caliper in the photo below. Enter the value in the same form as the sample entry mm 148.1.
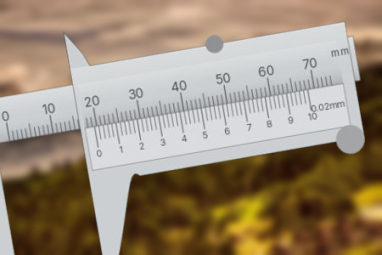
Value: mm 19.5
